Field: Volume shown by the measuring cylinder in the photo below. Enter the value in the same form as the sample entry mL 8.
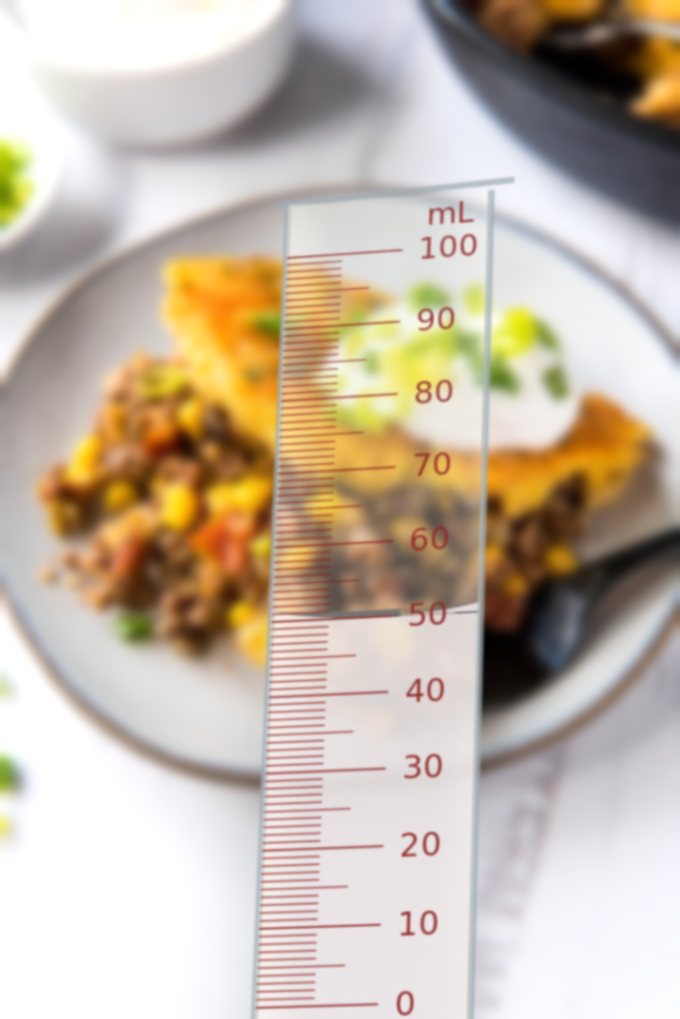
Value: mL 50
